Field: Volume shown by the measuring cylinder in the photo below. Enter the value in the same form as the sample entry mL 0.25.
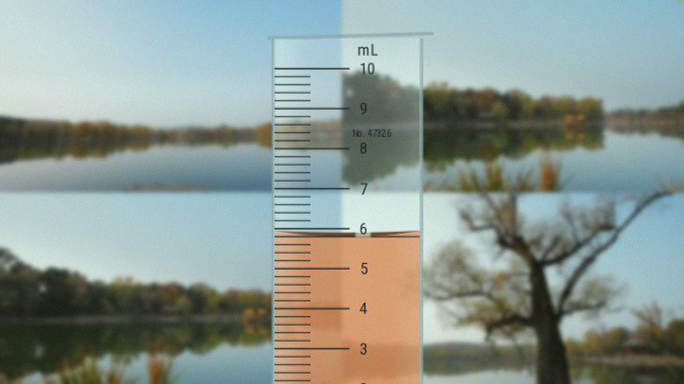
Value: mL 5.8
